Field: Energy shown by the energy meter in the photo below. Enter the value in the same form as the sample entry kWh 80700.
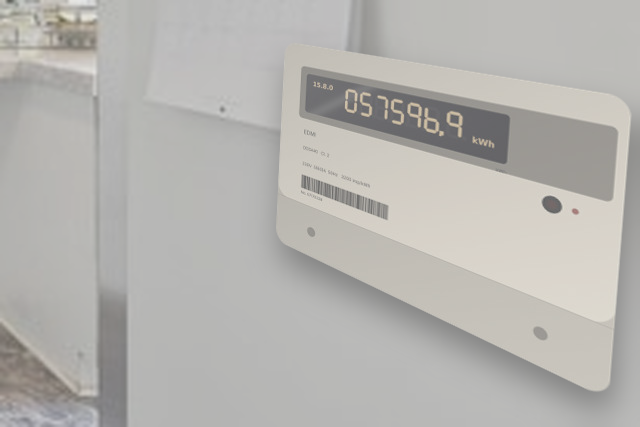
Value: kWh 57596.9
